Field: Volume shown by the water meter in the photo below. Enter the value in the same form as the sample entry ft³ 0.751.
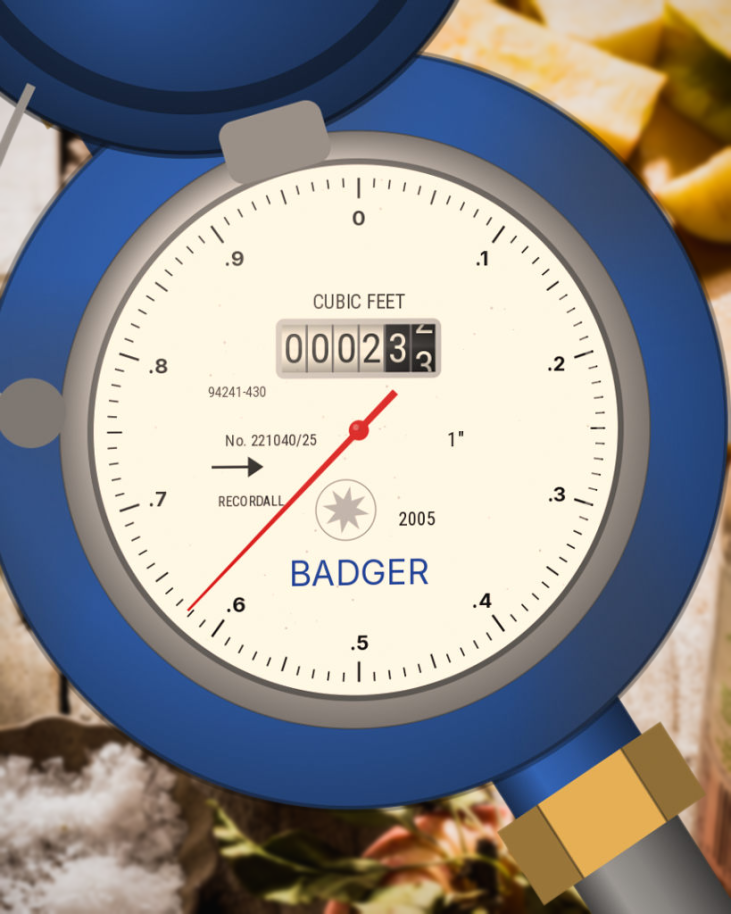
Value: ft³ 232.62
